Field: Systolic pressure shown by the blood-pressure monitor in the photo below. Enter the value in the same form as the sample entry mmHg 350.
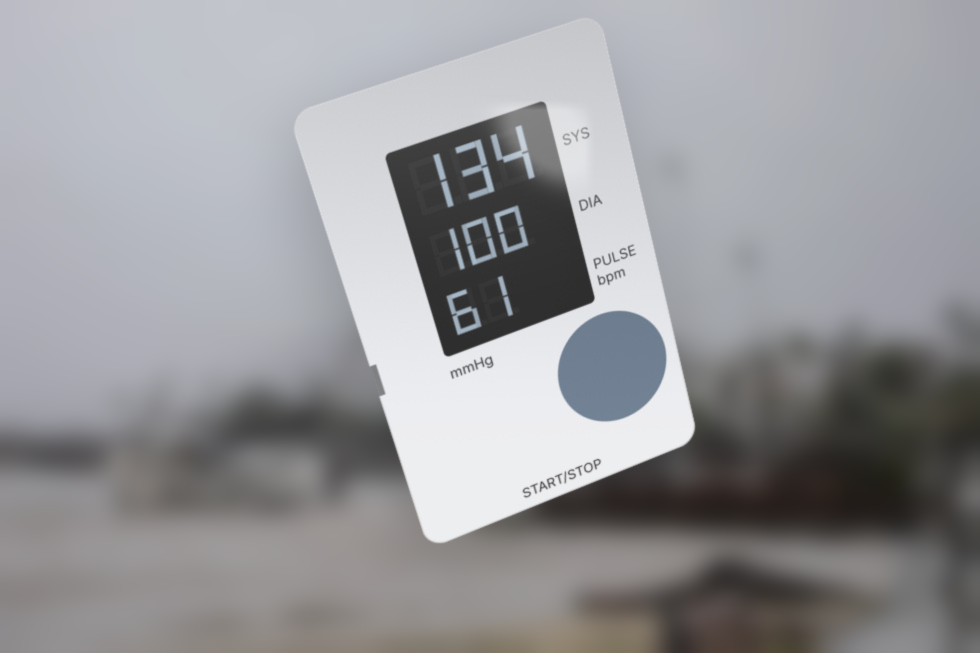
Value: mmHg 134
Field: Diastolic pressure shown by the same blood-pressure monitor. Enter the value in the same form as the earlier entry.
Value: mmHg 100
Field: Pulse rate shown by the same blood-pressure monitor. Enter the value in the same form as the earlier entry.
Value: bpm 61
